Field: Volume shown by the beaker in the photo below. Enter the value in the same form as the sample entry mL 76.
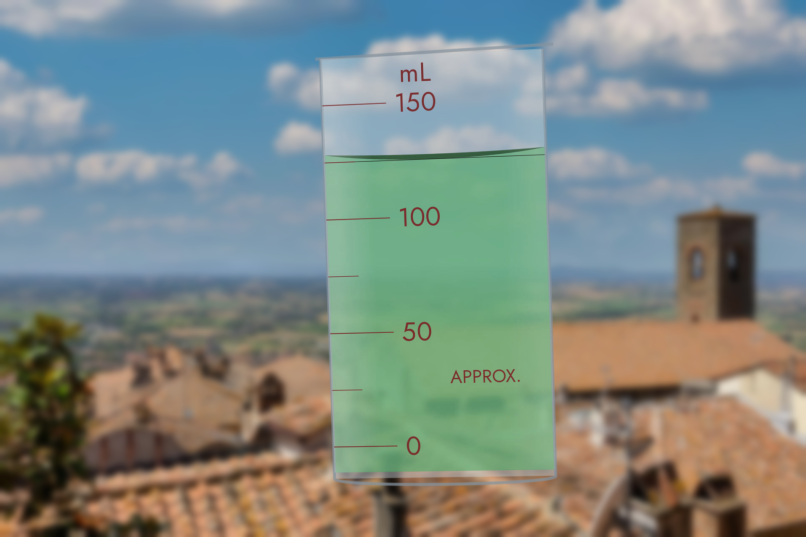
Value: mL 125
